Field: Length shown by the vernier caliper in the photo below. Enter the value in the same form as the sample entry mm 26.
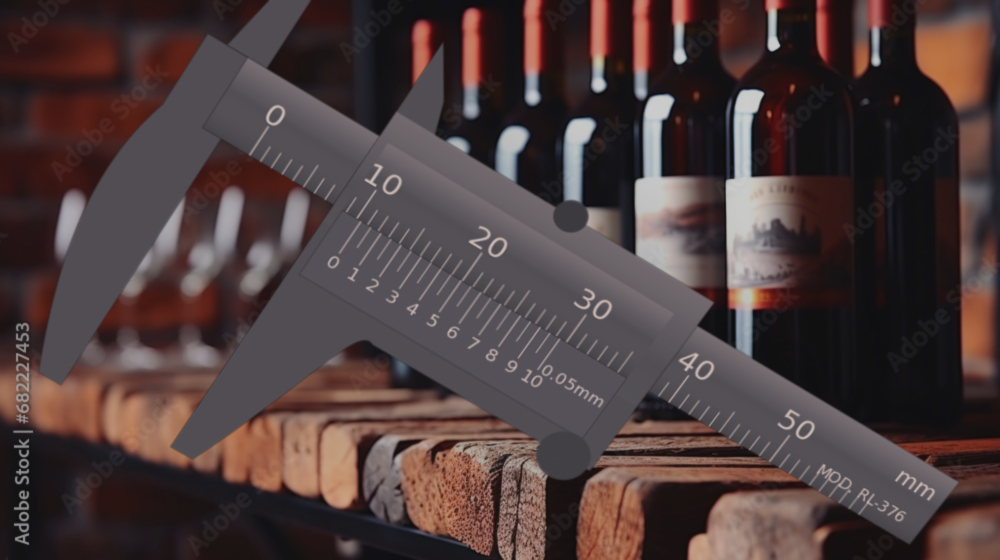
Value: mm 10.4
